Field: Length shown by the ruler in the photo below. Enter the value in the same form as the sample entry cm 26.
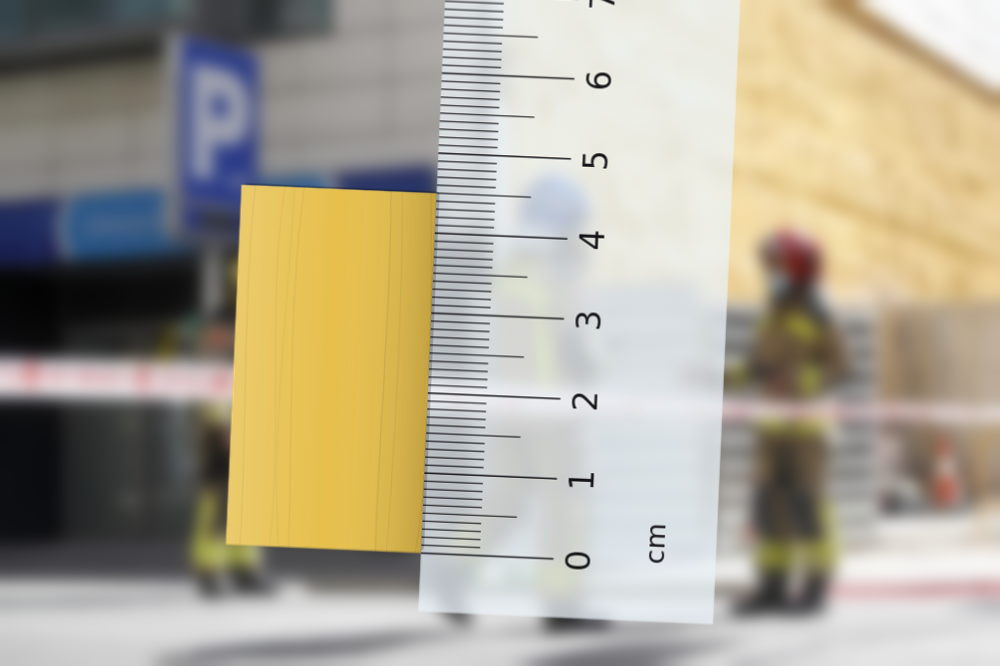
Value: cm 4.5
